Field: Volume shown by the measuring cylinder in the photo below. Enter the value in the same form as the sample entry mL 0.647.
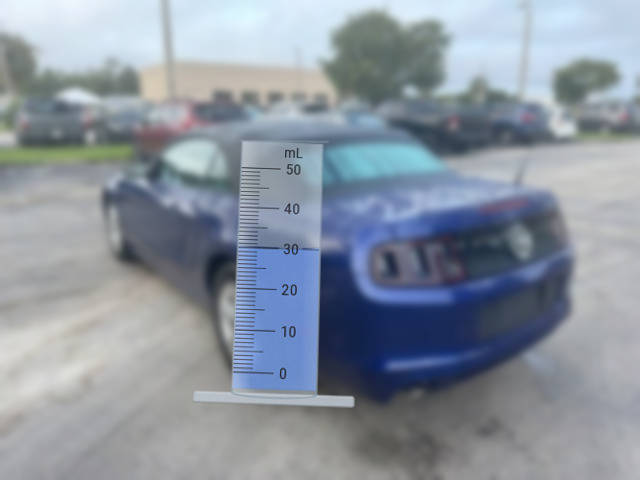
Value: mL 30
